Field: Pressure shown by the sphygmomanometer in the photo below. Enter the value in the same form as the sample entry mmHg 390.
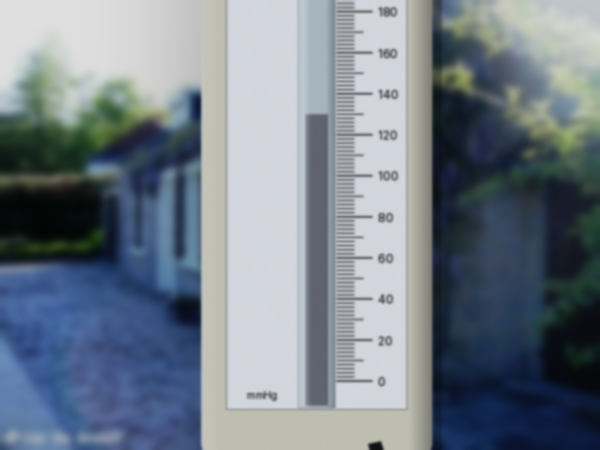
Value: mmHg 130
